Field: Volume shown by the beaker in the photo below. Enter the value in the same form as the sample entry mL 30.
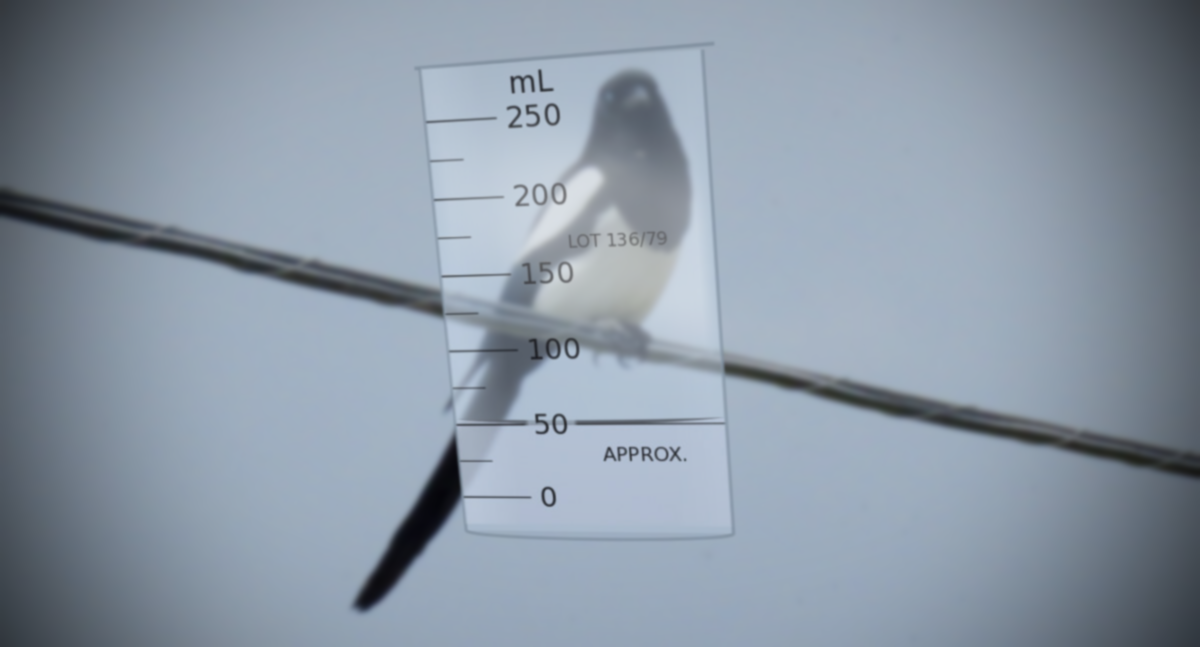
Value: mL 50
